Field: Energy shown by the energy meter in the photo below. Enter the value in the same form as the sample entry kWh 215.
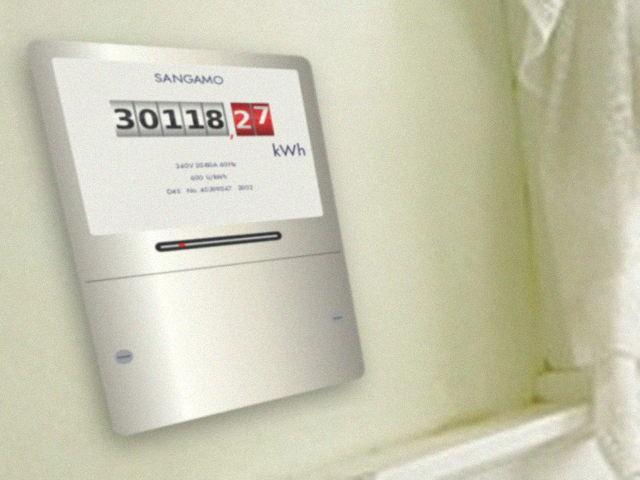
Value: kWh 30118.27
